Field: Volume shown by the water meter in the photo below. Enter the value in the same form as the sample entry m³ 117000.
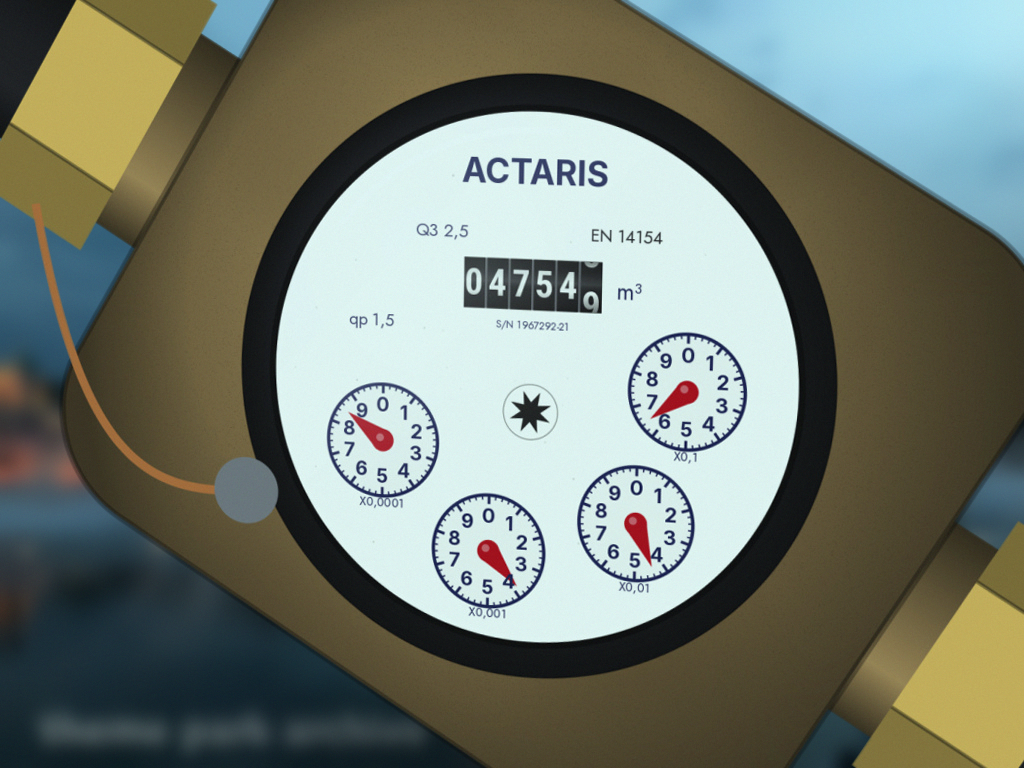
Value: m³ 47548.6438
